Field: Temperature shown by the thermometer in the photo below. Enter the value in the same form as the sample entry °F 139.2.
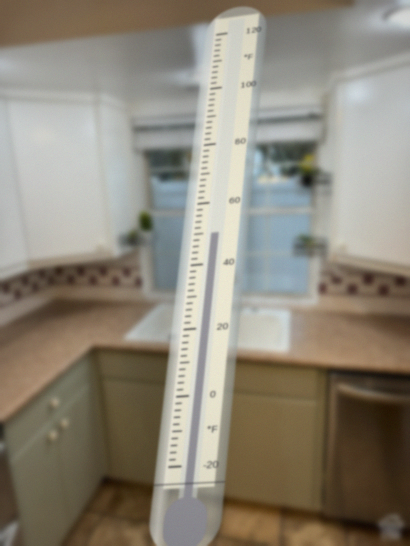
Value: °F 50
